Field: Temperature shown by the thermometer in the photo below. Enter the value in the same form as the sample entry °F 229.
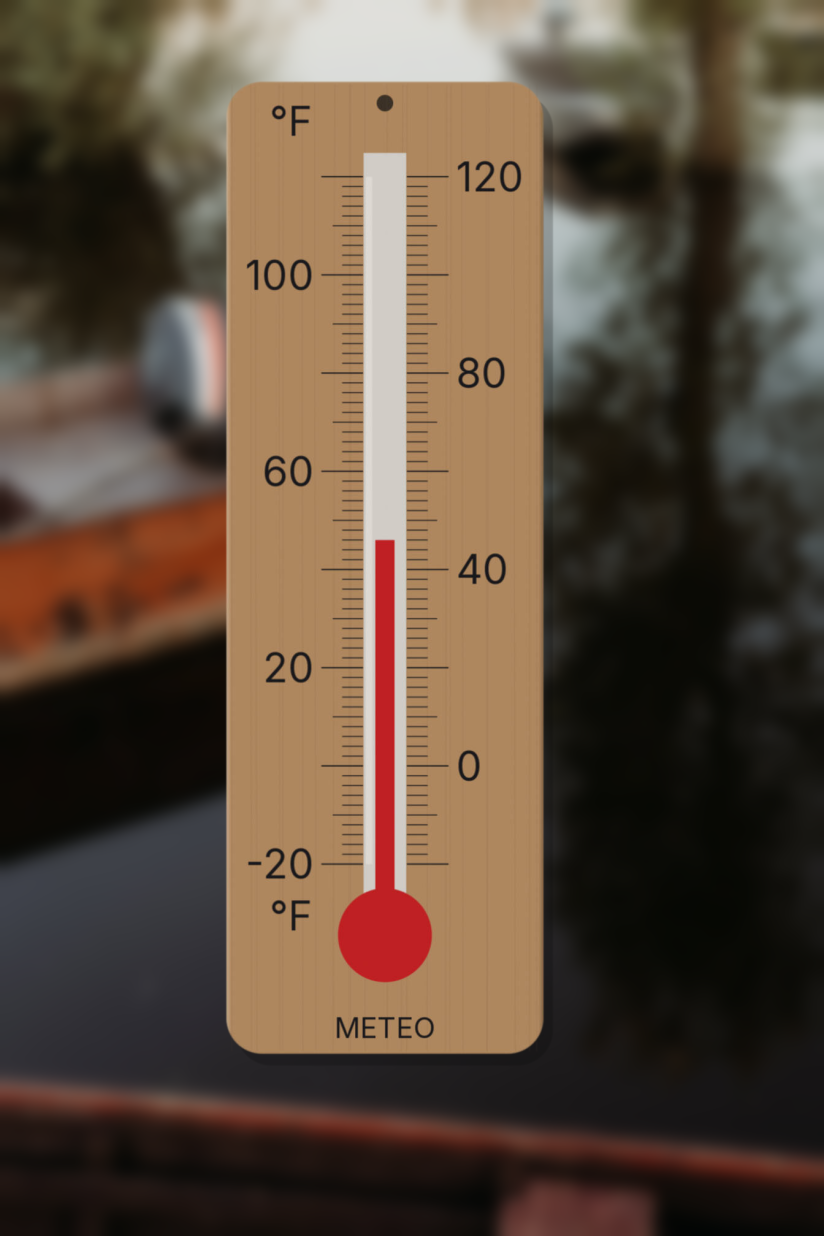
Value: °F 46
